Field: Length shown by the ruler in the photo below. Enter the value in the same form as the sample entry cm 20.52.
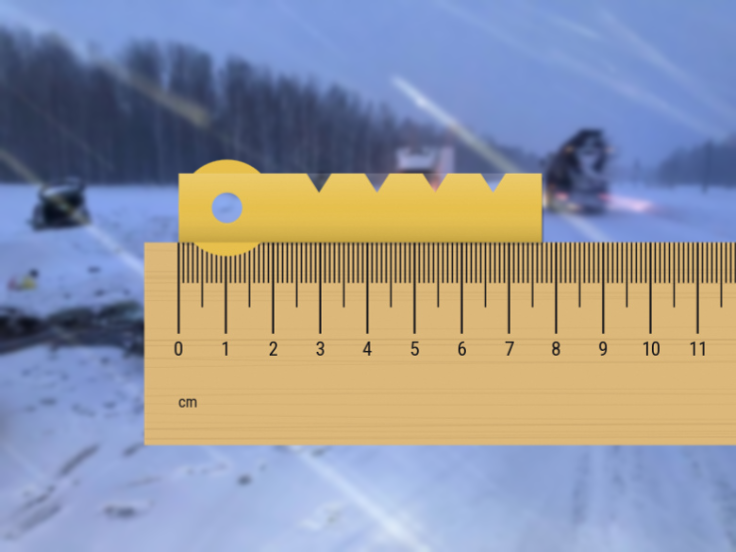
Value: cm 7.7
